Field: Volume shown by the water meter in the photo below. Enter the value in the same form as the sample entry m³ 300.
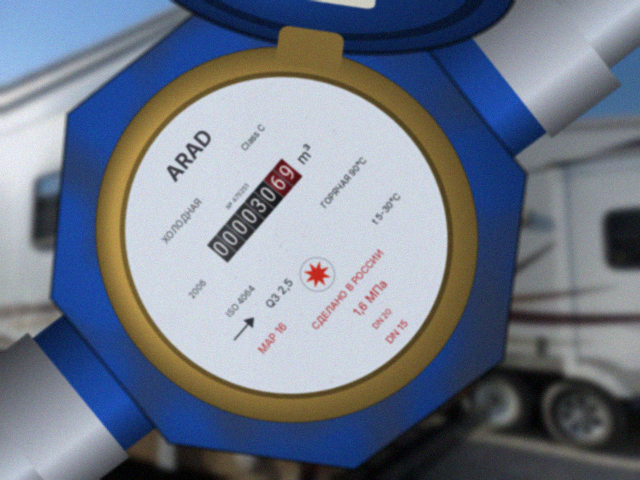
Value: m³ 30.69
